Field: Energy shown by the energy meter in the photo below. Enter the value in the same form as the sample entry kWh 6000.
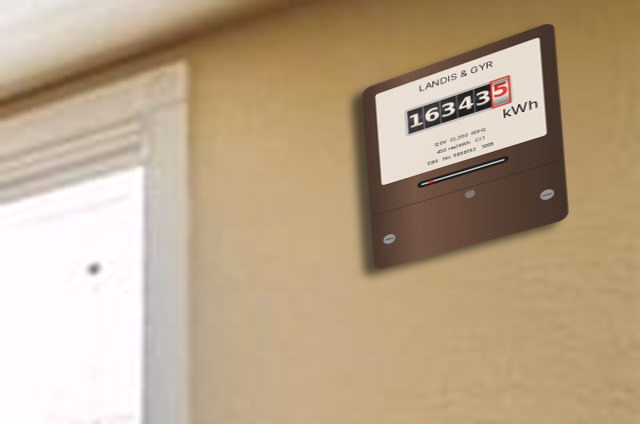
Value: kWh 16343.5
